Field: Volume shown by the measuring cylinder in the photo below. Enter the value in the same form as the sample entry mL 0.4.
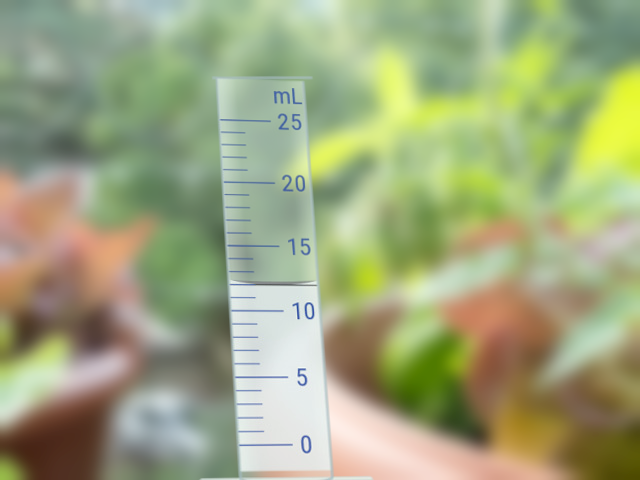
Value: mL 12
